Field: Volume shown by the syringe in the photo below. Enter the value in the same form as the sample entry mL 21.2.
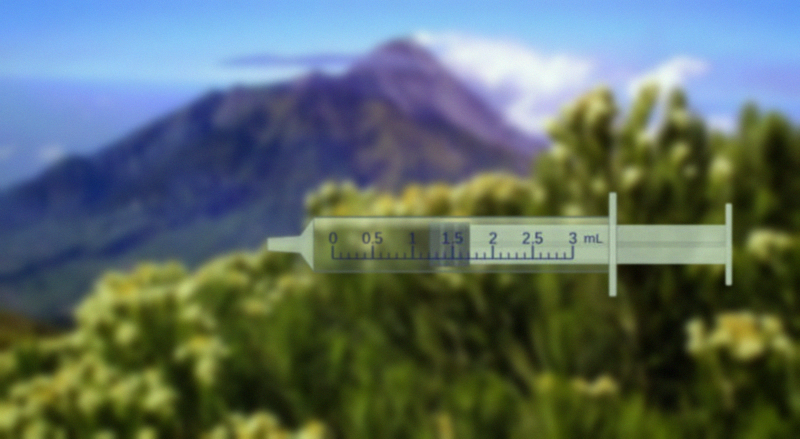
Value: mL 1.2
